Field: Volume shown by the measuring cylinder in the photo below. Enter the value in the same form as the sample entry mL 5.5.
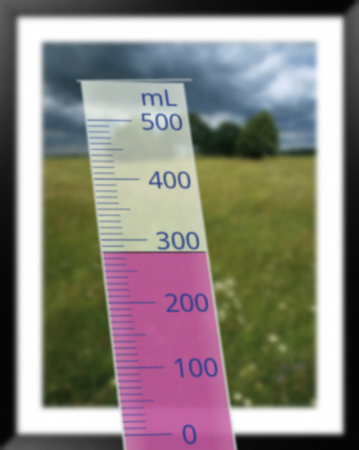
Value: mL 280
